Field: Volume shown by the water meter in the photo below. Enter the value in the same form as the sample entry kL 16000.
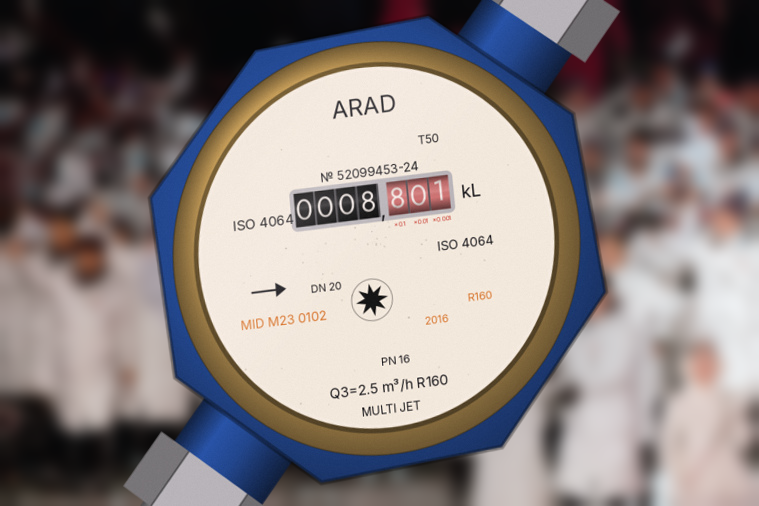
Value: kL 8.801
